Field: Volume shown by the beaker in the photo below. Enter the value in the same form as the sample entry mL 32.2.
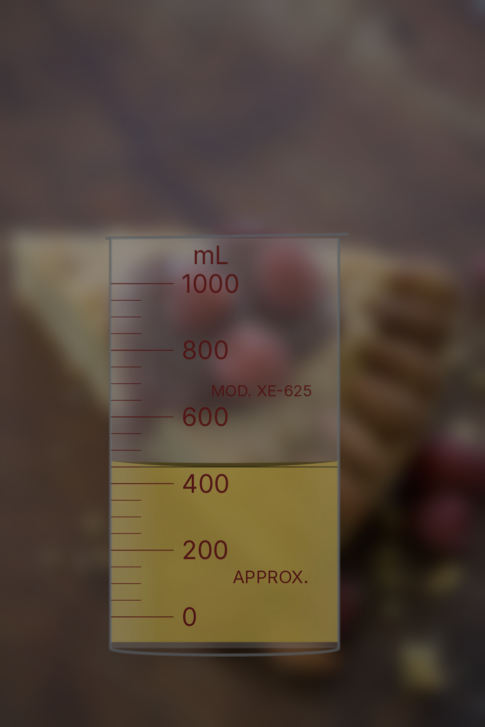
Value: mL 450
